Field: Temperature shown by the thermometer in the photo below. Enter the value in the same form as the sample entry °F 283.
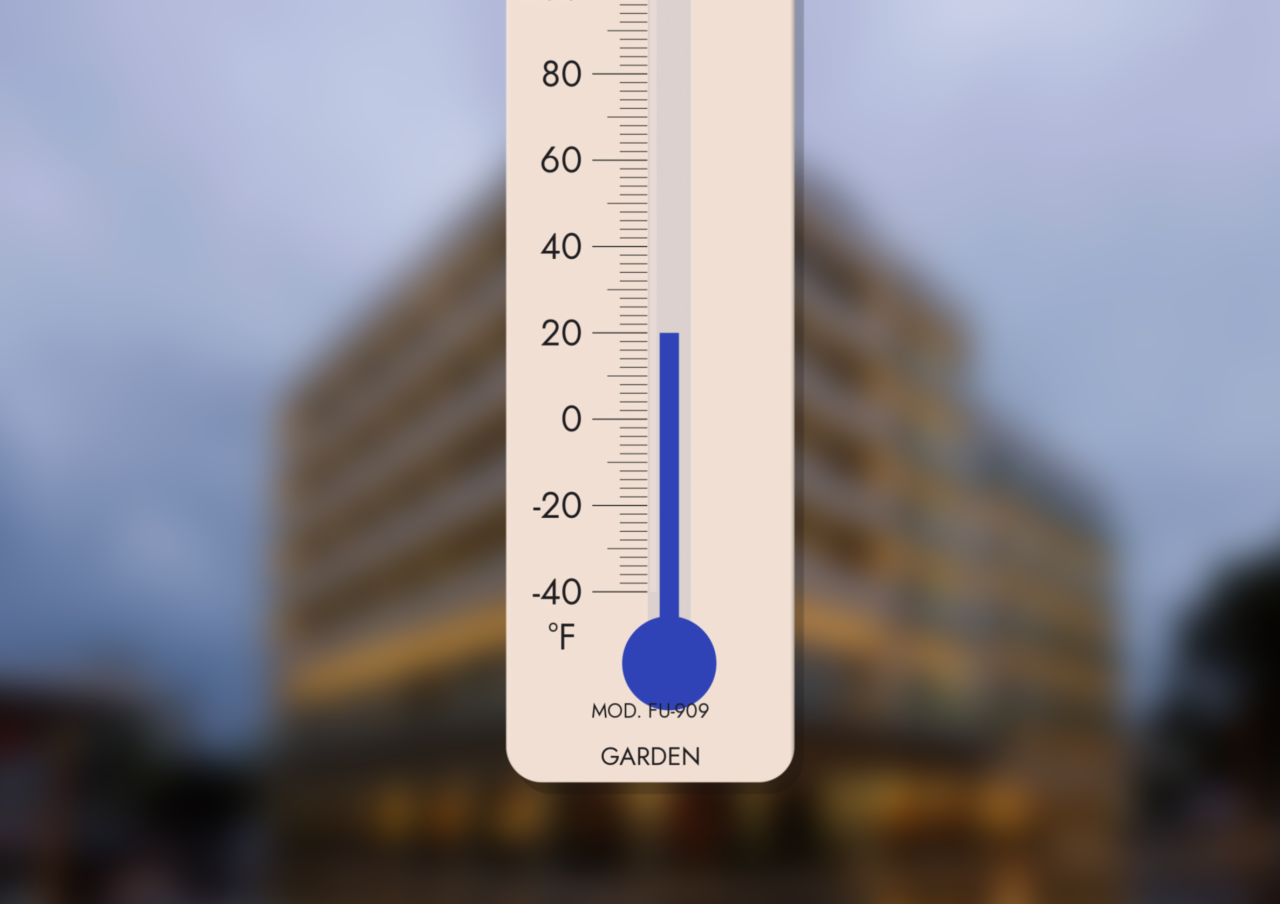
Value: °F 20
